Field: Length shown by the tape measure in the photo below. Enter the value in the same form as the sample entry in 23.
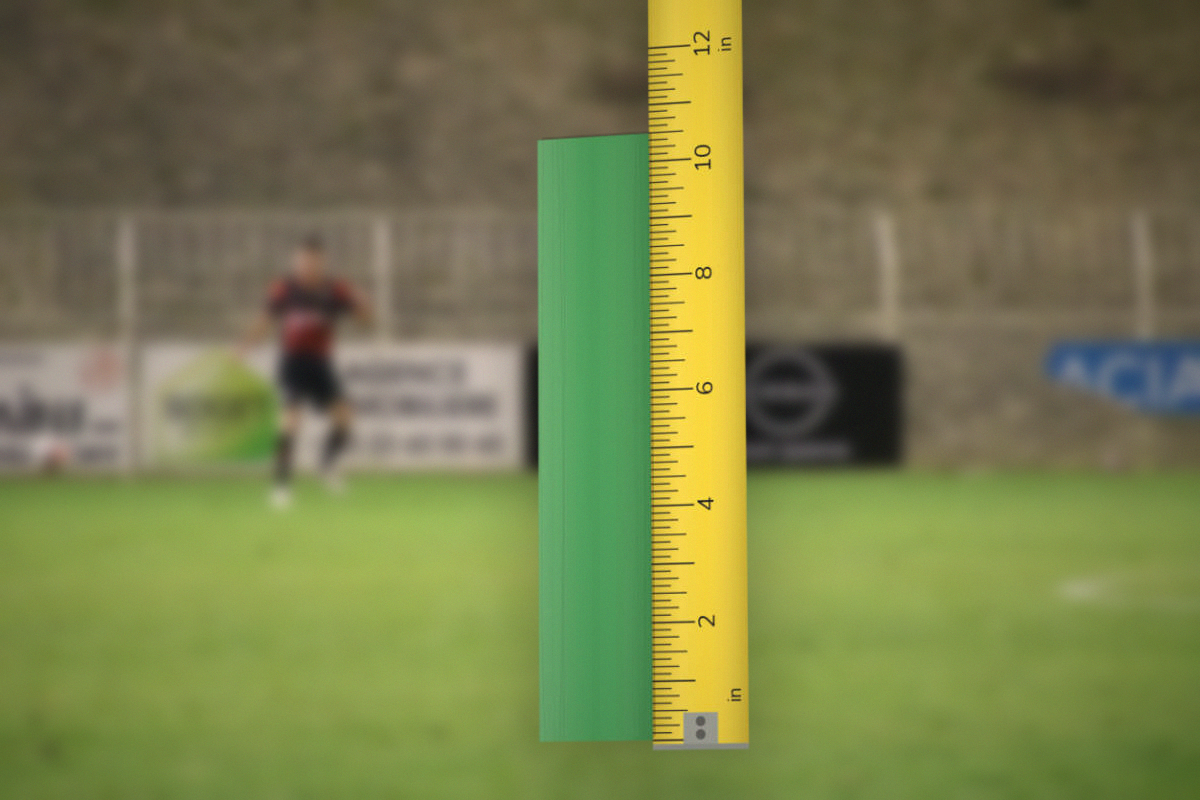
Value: in 10.5
